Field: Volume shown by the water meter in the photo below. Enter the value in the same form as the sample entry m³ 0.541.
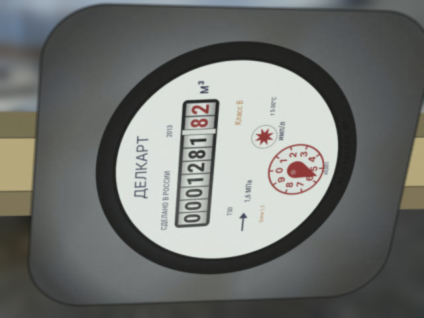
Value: m³ 1281.825
